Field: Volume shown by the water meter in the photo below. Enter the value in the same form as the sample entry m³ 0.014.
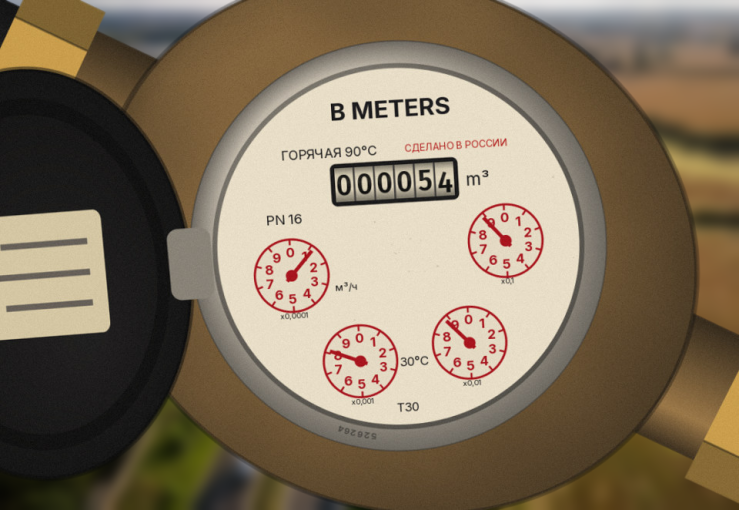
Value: m³ 53.8881
